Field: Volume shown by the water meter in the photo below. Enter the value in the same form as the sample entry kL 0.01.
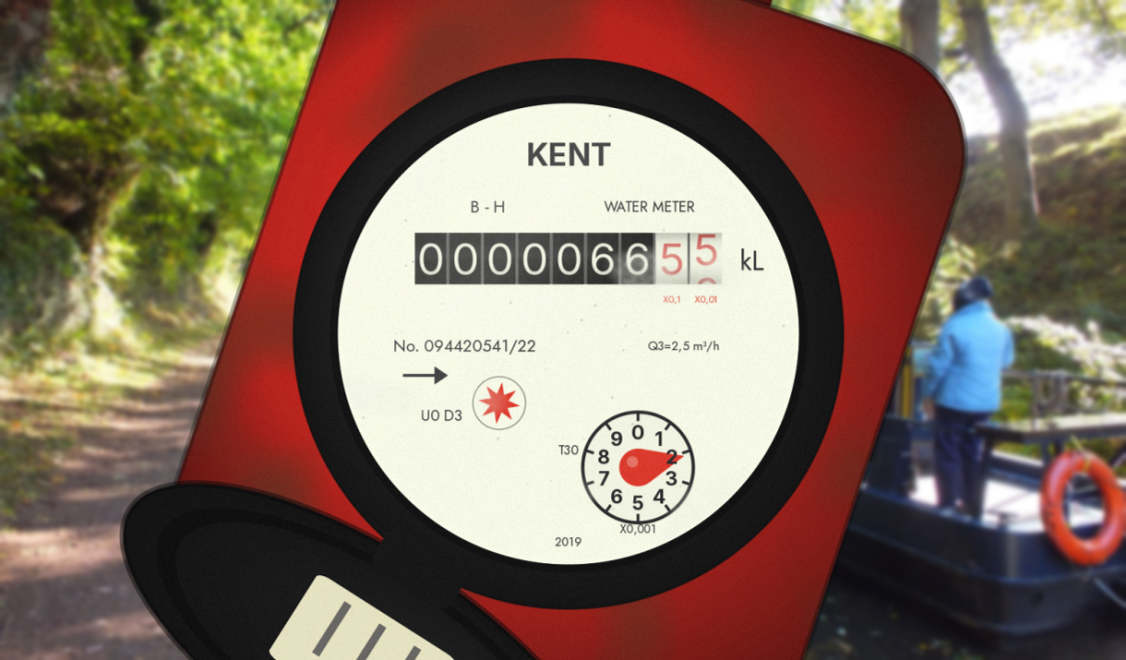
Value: kL 66.552
